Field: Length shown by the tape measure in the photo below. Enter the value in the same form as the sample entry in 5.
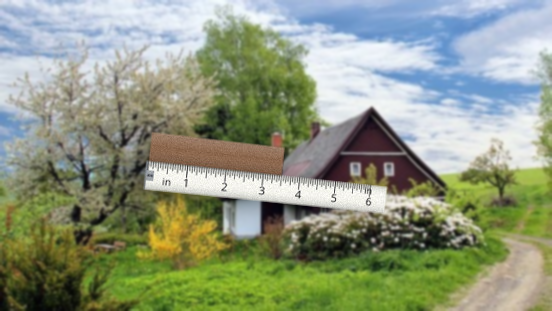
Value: in 3.5
